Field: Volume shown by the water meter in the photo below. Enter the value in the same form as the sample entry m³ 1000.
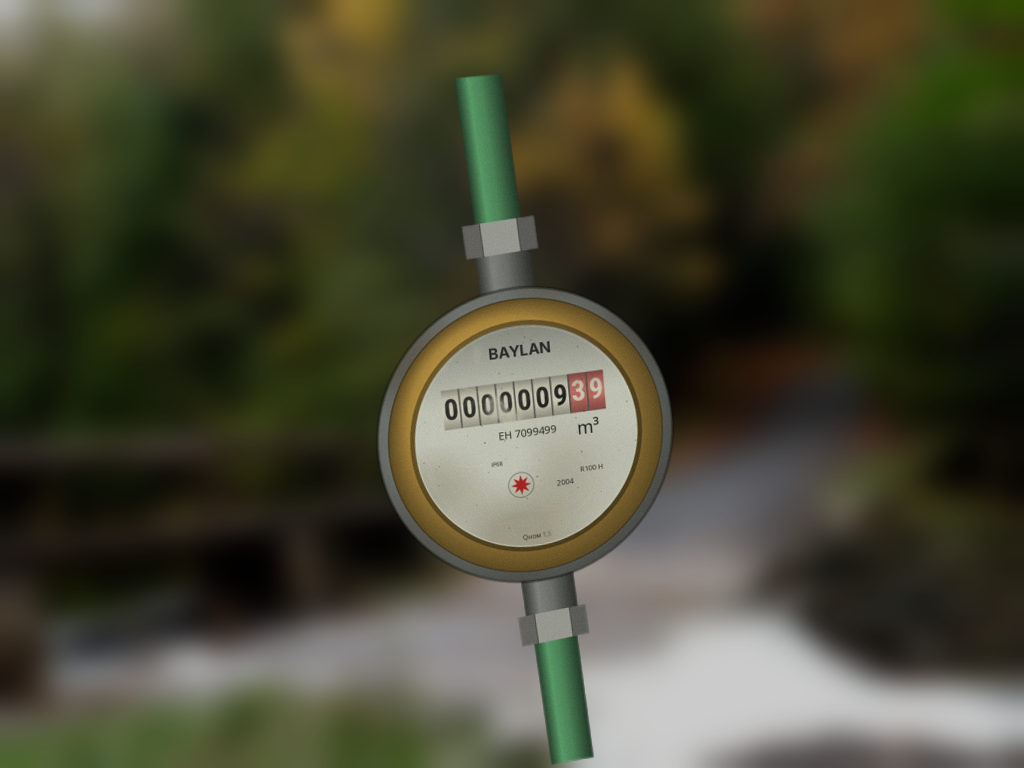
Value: m³ 9.39
